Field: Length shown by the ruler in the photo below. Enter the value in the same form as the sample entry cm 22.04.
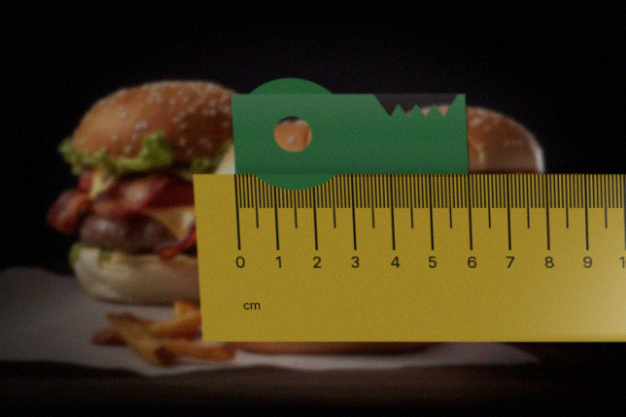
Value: cm 6
